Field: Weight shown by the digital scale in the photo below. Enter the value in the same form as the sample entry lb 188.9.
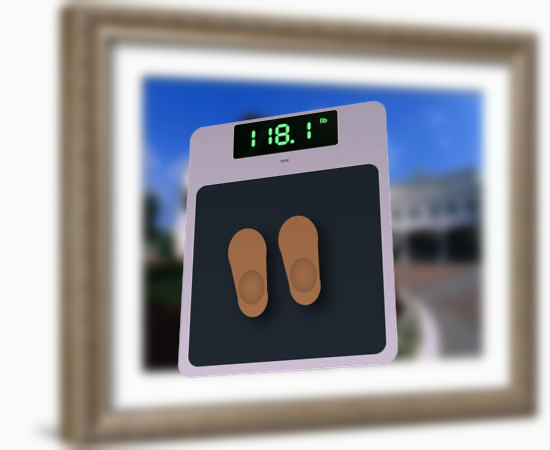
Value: lb 118.1
